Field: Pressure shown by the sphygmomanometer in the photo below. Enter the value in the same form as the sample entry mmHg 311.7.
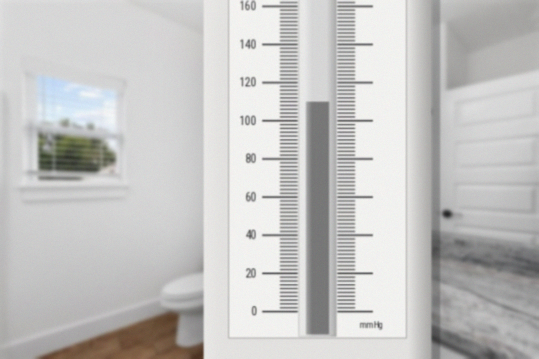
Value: mmHg 110
